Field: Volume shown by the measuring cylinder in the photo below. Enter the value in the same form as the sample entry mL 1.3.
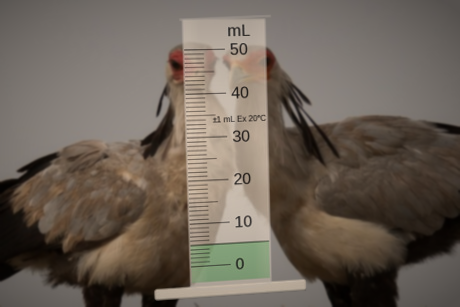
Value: mL 5
